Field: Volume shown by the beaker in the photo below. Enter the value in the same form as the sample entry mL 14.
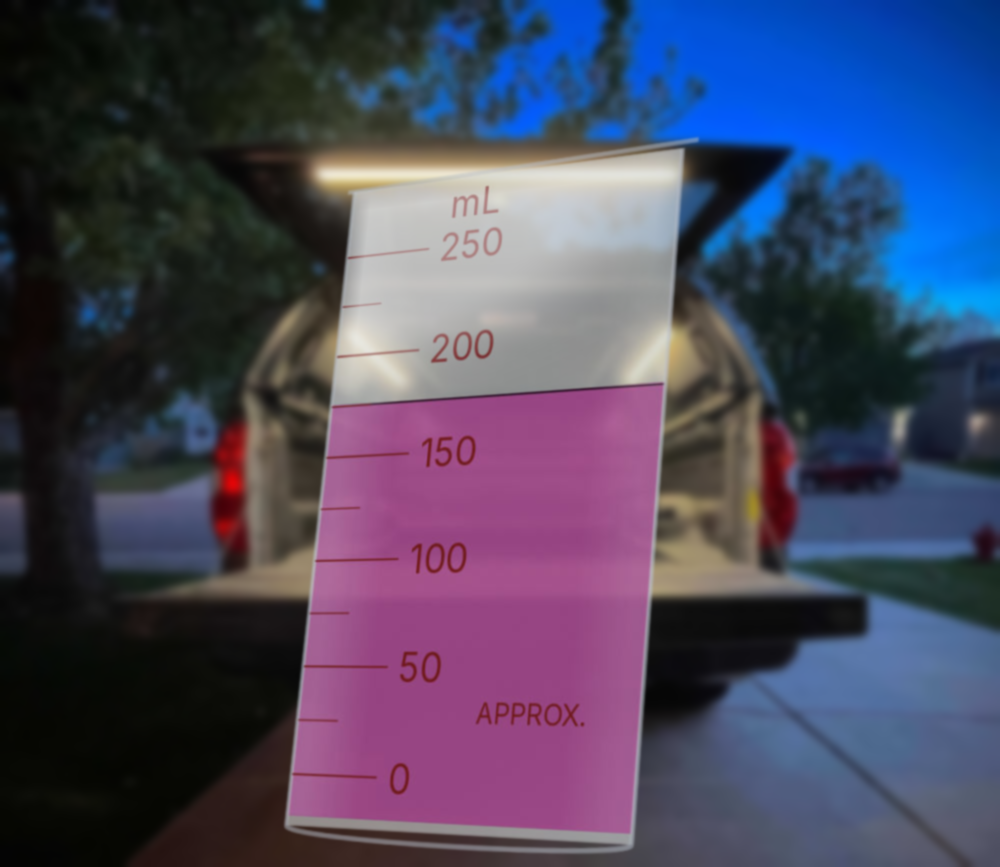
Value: mL 175
